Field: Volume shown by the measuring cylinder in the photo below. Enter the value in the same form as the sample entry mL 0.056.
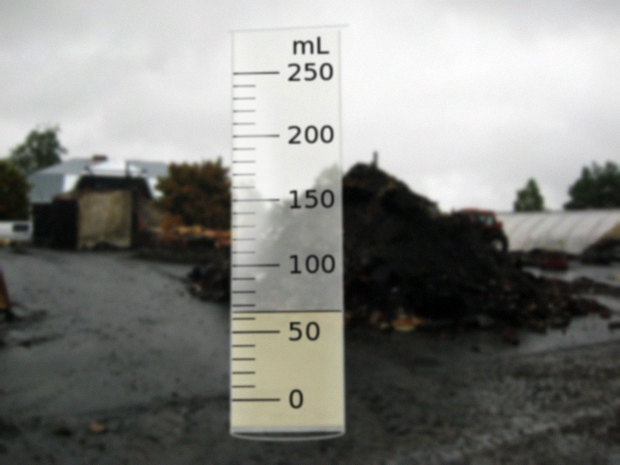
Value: mL 65
